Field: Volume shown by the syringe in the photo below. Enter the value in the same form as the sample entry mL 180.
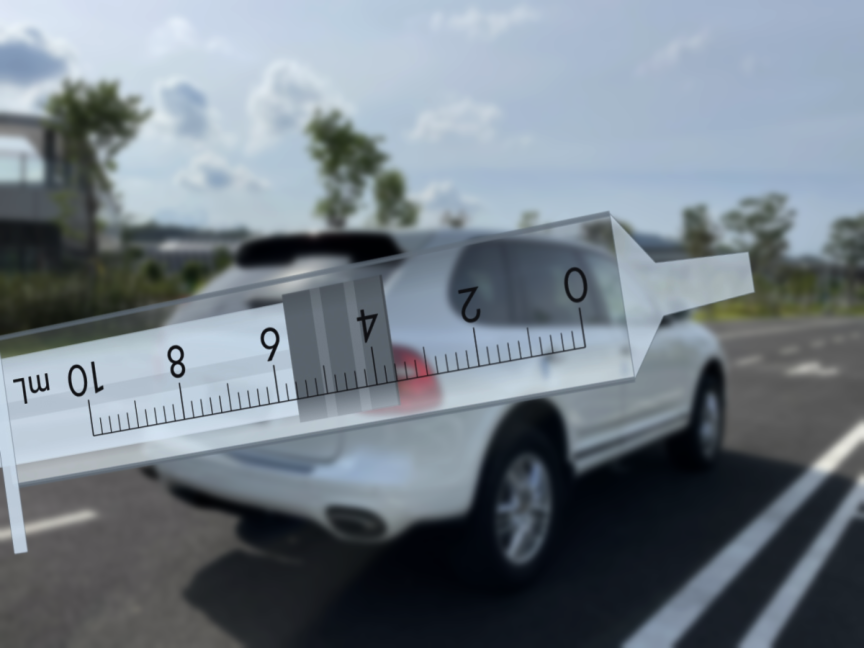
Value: mL 3.6
